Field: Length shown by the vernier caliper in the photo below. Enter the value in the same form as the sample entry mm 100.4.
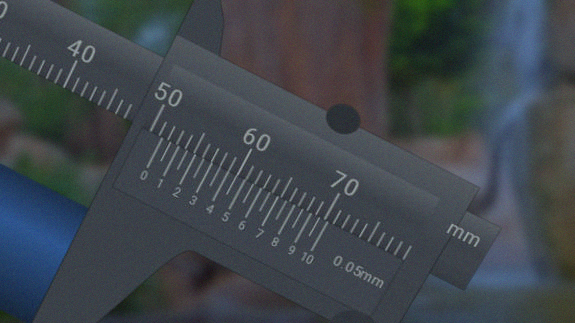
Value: mm 51.4
